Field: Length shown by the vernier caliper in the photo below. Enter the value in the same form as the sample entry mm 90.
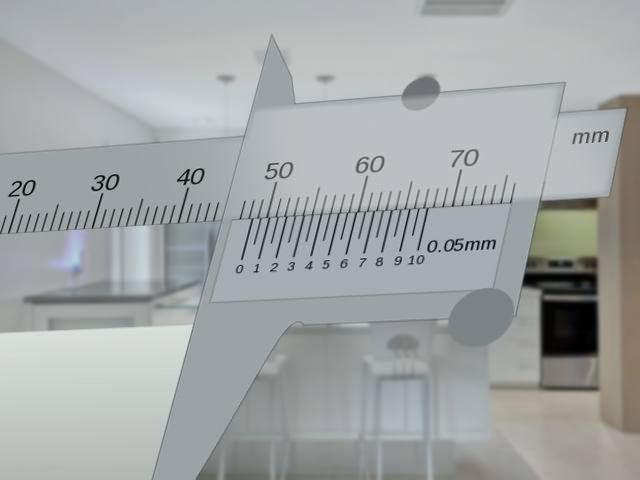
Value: mm 48.4
